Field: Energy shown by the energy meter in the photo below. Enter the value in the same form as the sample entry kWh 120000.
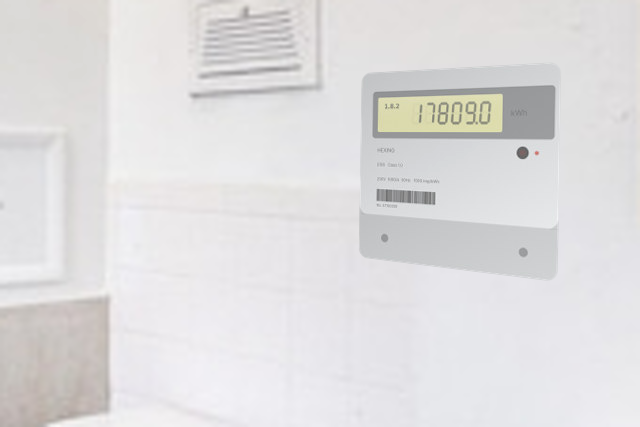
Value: kWh 17809.0
